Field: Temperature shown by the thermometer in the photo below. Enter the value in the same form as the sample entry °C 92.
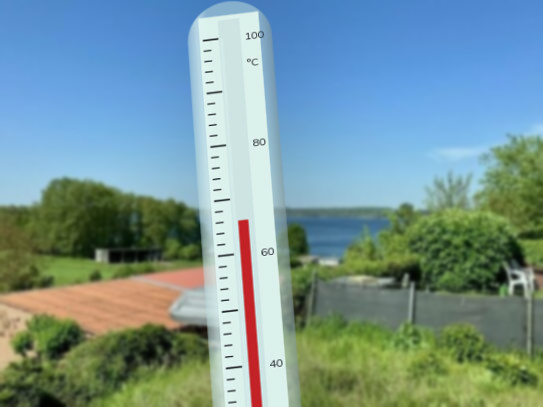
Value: °C 66
